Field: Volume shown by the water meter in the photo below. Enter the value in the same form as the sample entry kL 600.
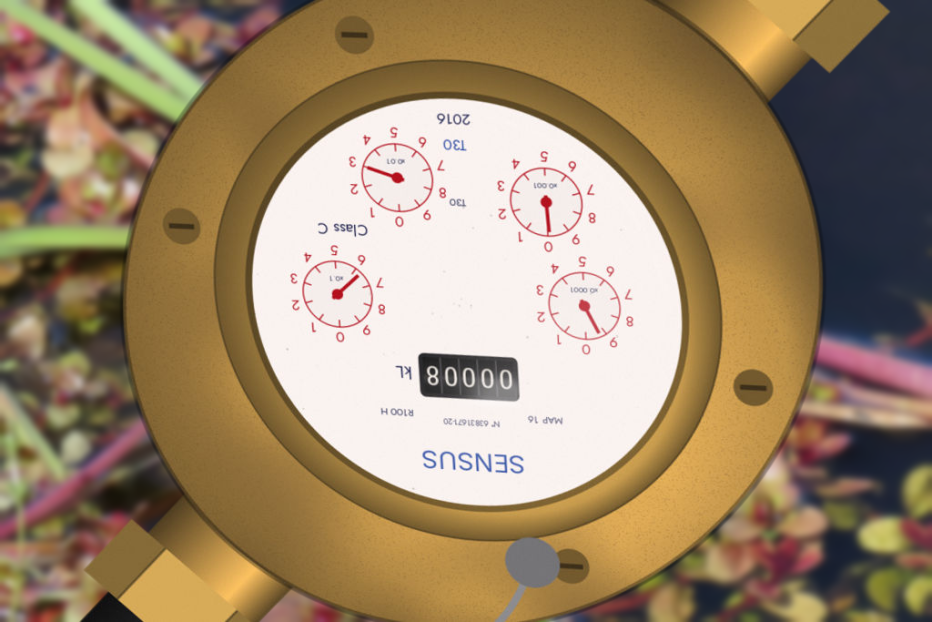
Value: kL 8.6299
